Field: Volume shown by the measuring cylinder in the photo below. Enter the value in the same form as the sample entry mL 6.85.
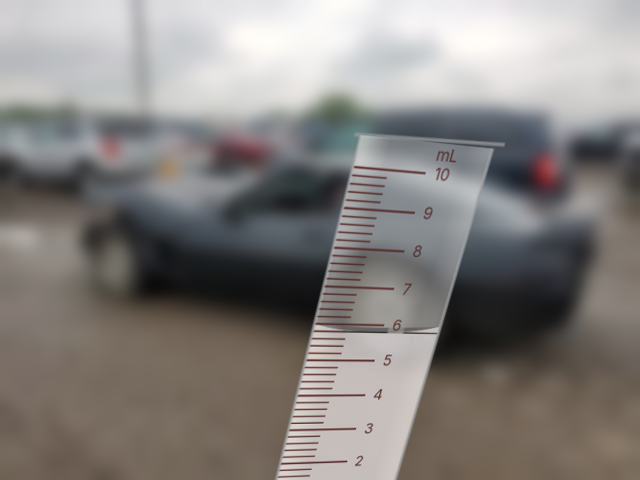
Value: mL 5.8
